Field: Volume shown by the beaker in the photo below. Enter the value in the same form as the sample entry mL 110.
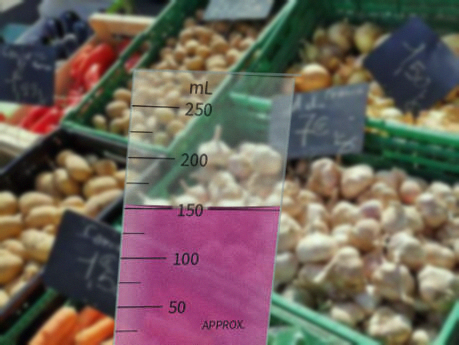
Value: mL 150
